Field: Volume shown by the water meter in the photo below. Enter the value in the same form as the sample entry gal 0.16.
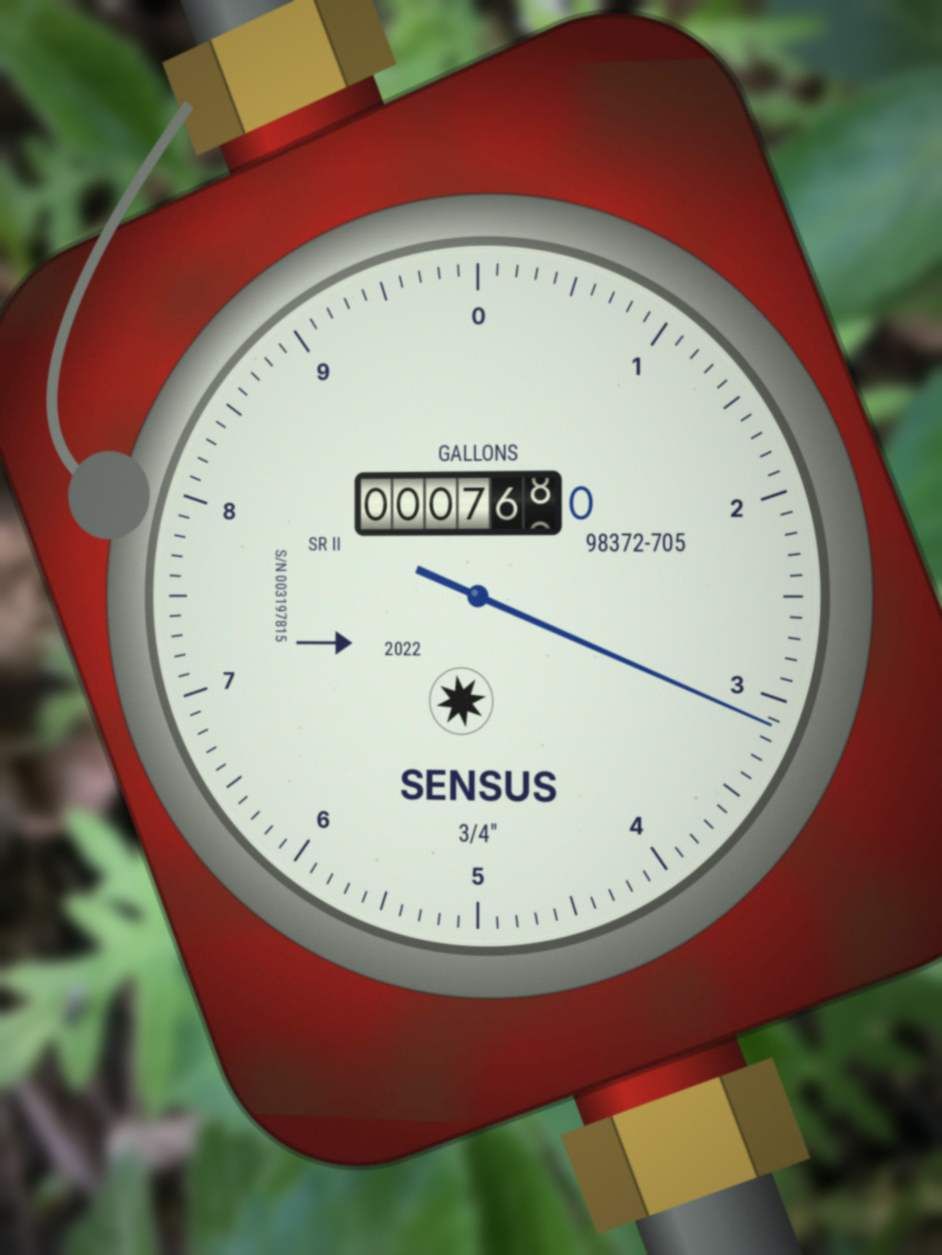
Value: gal 7683.1
